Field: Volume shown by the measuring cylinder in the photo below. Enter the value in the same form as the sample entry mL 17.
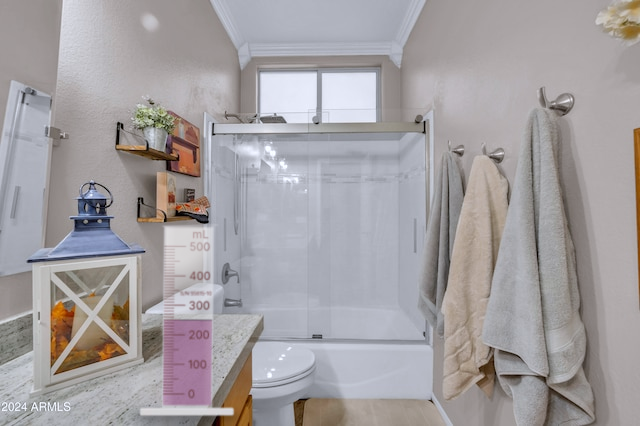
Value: mL 250
